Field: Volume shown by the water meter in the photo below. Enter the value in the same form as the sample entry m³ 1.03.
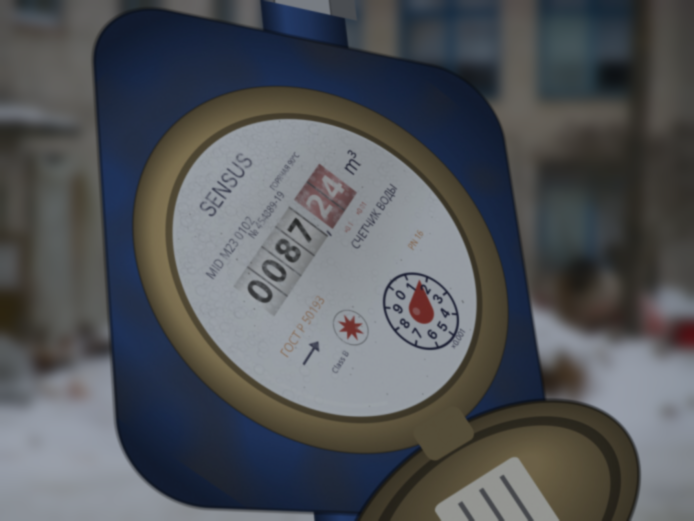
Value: m³ 87.241
